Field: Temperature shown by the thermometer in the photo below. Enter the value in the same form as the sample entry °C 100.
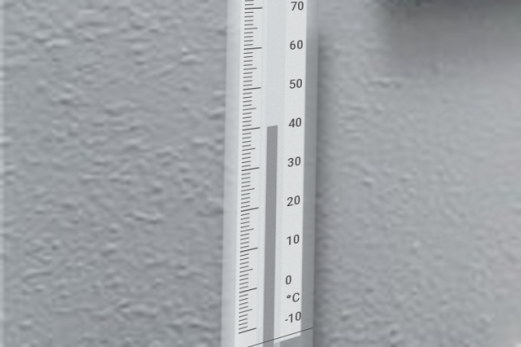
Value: °C 40
